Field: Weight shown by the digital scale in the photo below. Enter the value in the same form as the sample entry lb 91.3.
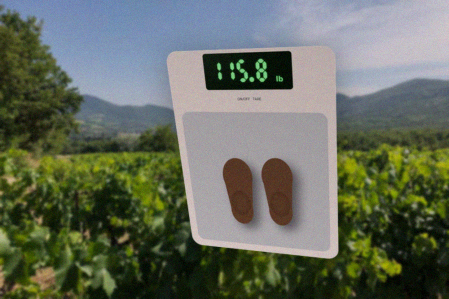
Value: lb 115.8
